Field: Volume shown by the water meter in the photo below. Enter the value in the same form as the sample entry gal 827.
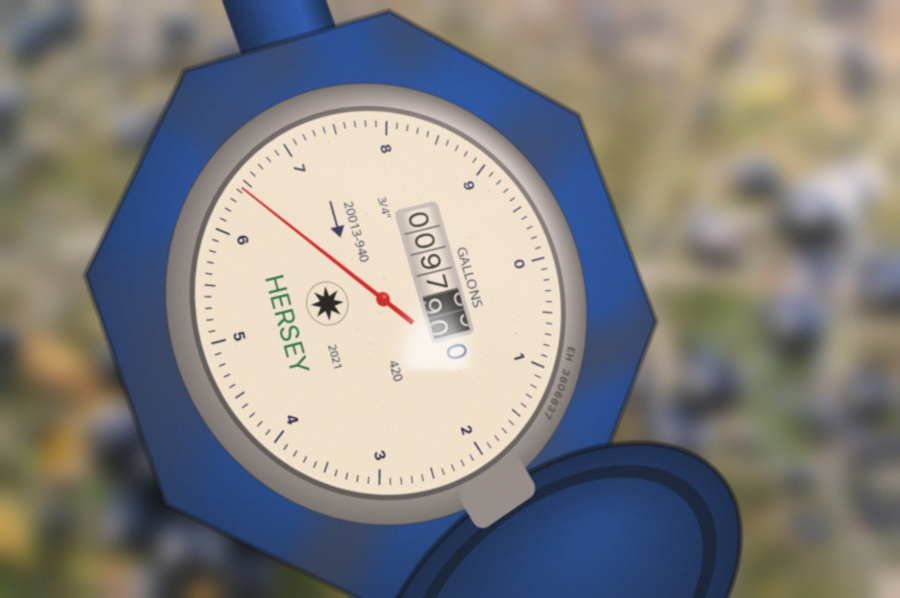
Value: gal 97896.4
